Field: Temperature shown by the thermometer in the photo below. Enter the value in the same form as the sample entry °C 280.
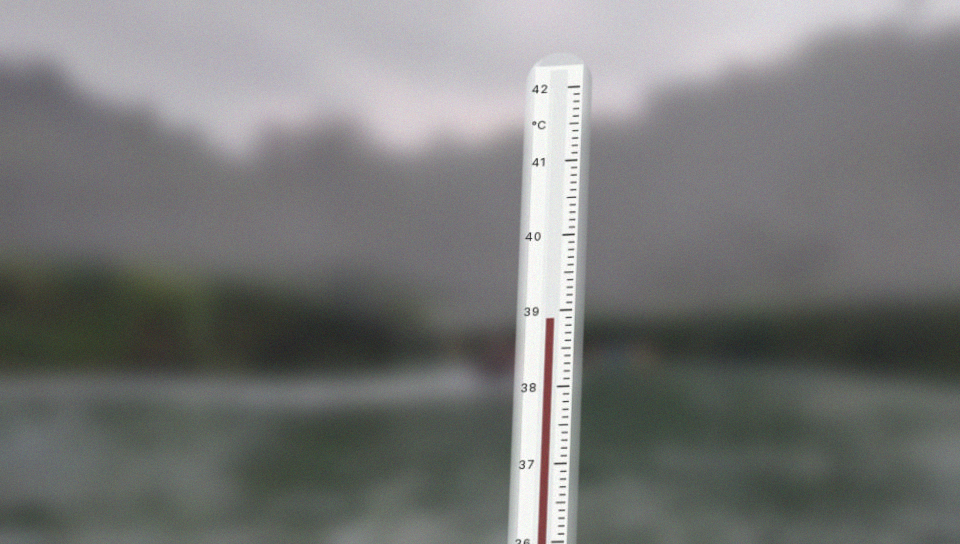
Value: °C 38.9
